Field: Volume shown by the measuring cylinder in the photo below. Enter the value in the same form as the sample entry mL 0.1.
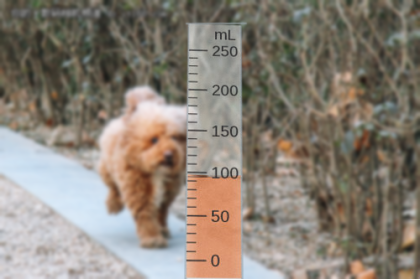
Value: mL 95
